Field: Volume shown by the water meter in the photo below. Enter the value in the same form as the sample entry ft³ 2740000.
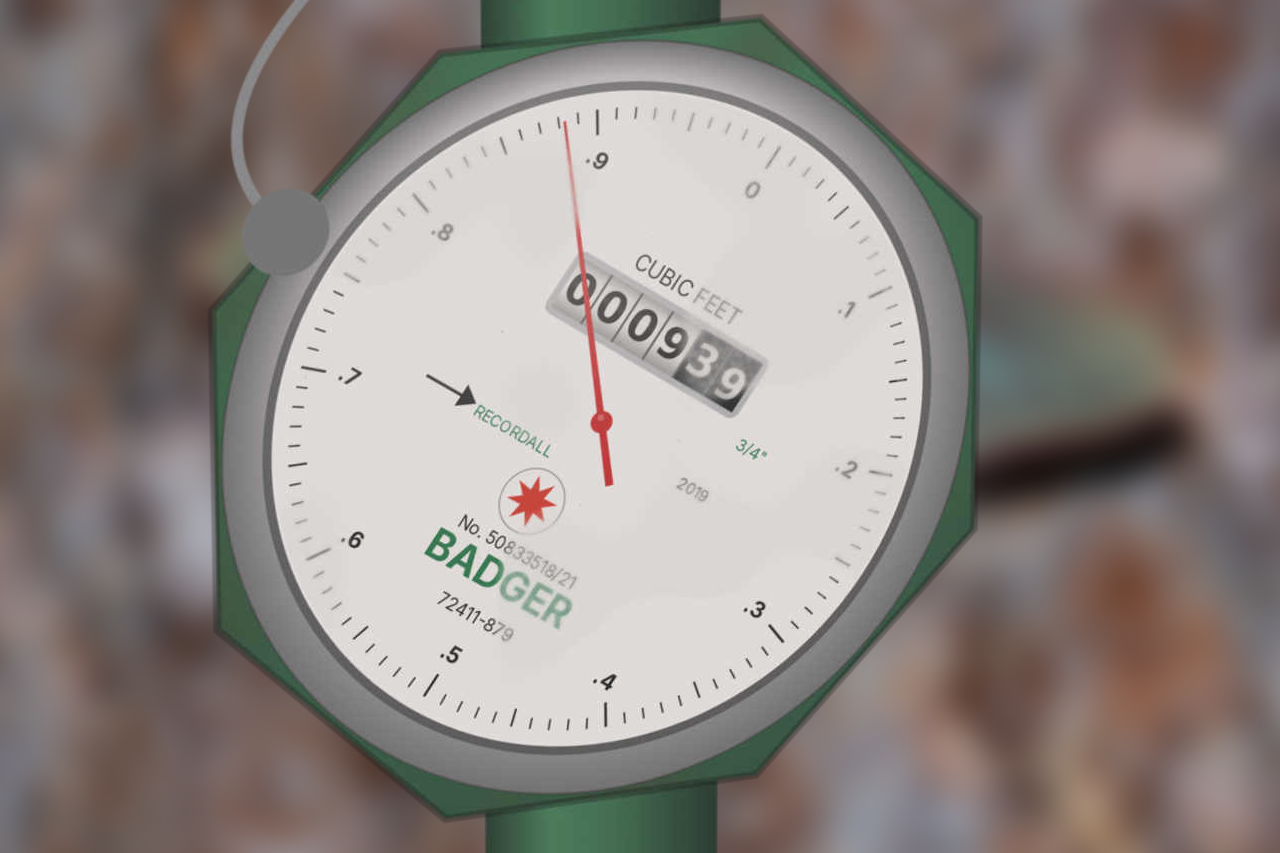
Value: ft³ 938.88
